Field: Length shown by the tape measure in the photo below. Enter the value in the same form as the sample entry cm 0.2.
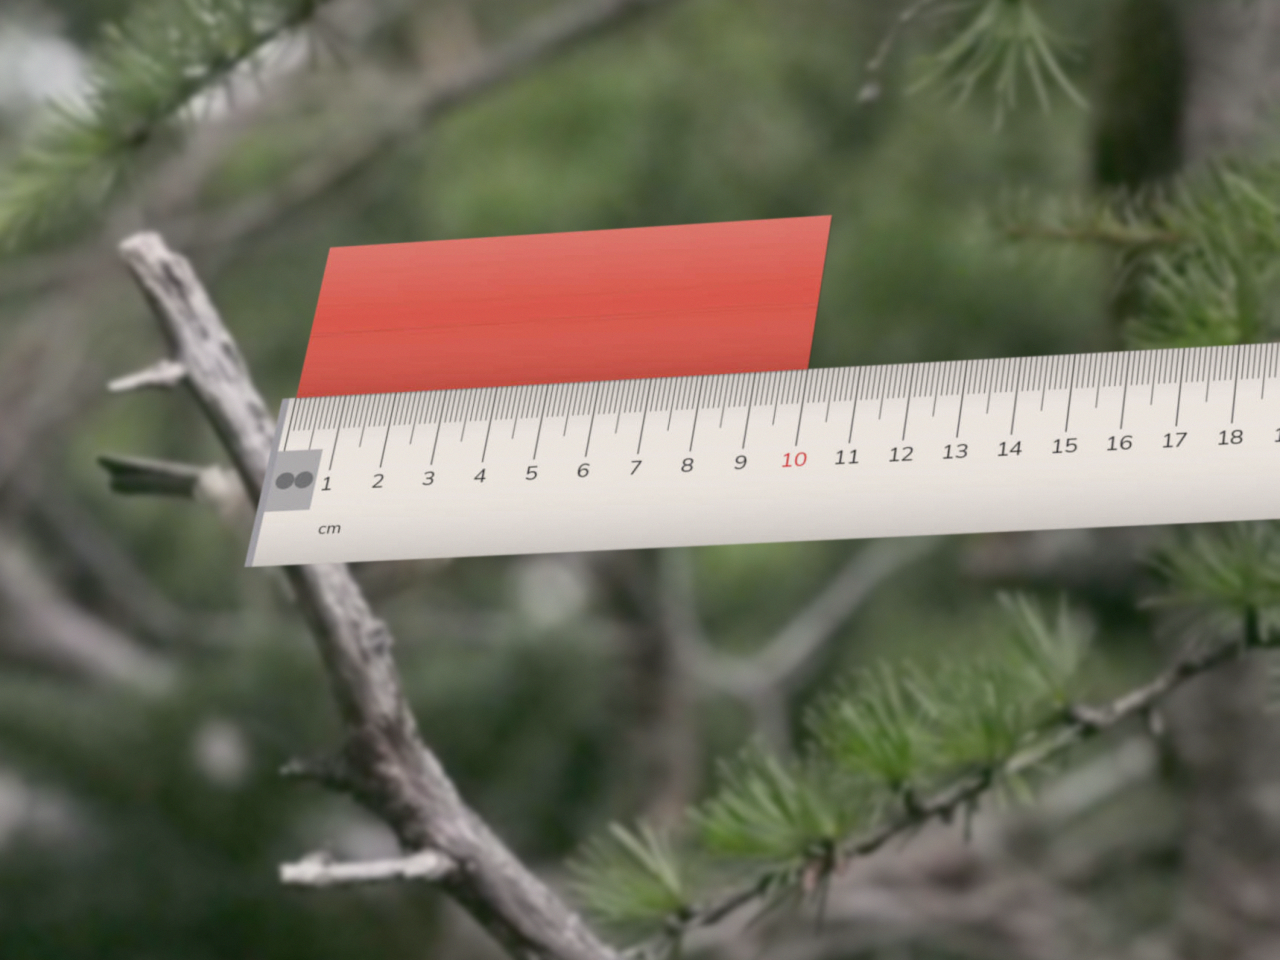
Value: cm 10
